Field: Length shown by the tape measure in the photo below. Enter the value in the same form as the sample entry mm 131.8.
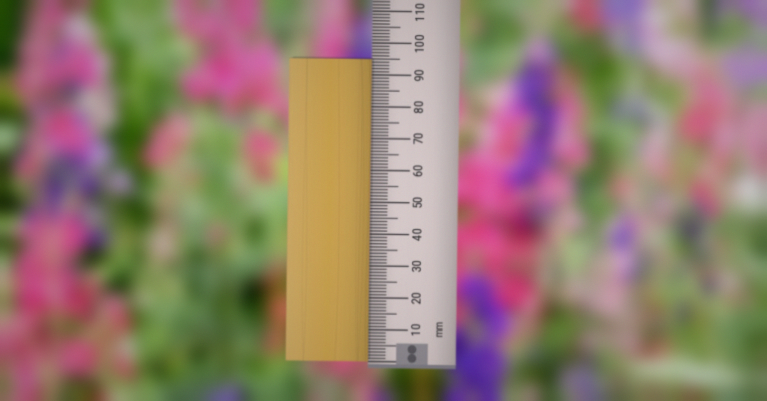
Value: mm 95
